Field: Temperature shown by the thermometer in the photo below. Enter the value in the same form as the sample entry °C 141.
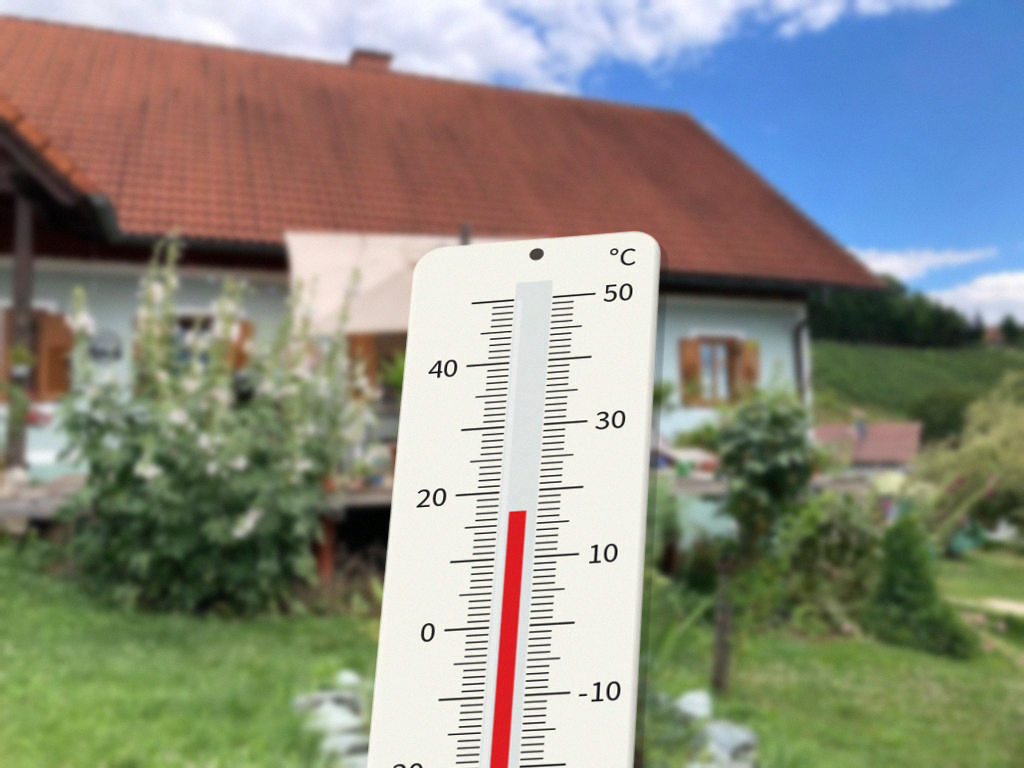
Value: °C 17
